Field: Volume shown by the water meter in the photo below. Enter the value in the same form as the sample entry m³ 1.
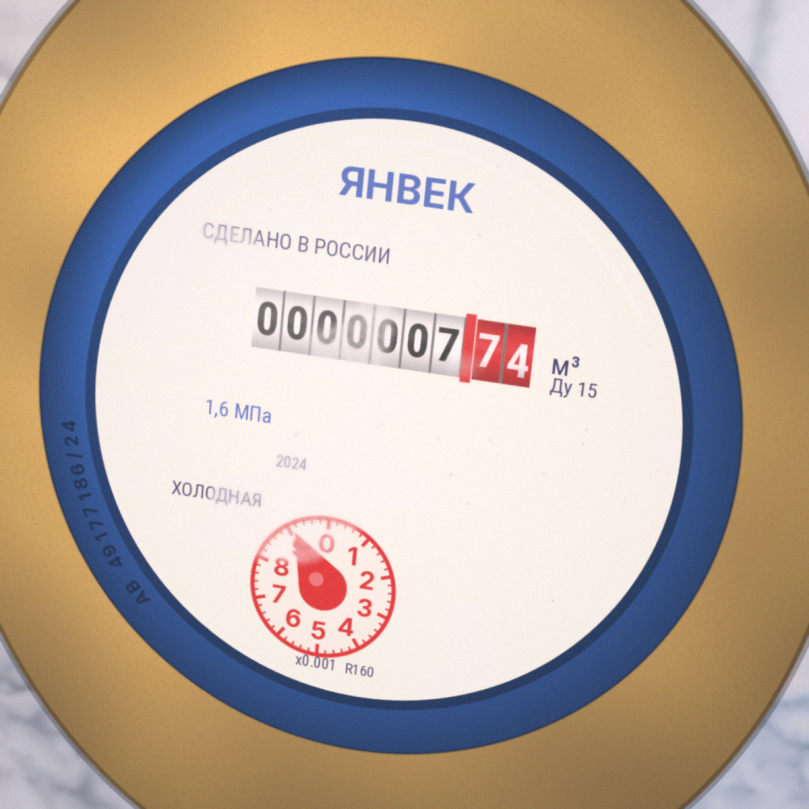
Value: m³ 7.739
